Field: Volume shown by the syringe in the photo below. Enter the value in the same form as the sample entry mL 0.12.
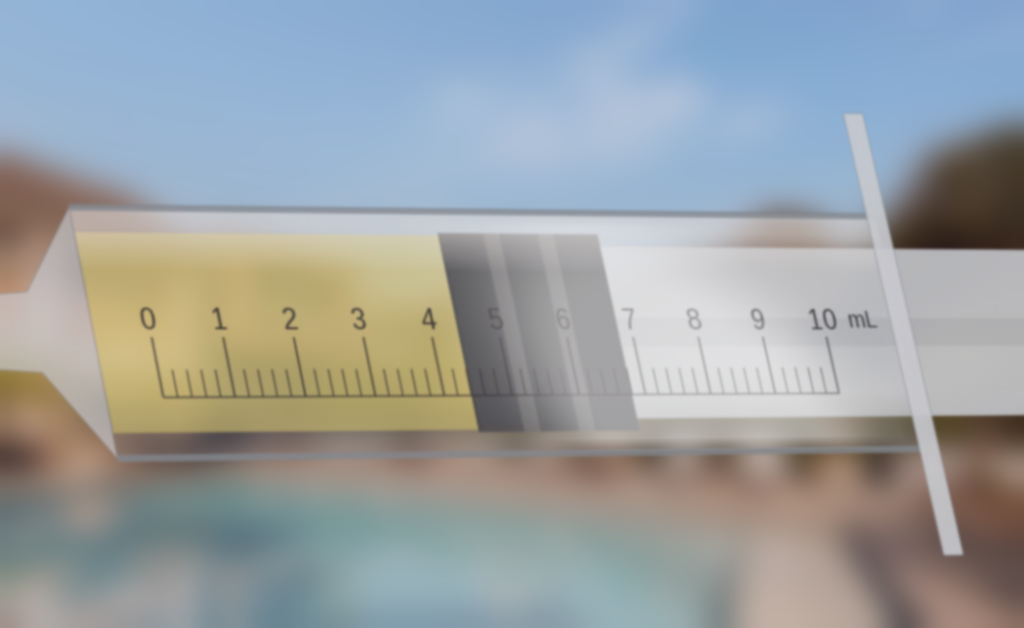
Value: mL 4.4
